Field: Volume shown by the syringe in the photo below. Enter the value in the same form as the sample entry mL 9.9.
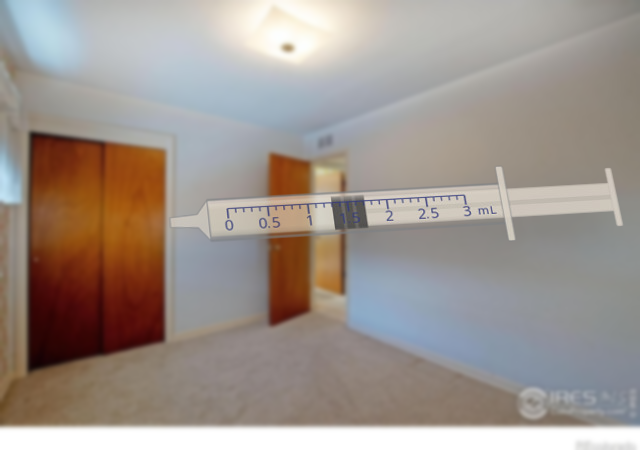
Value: mL 1.3
